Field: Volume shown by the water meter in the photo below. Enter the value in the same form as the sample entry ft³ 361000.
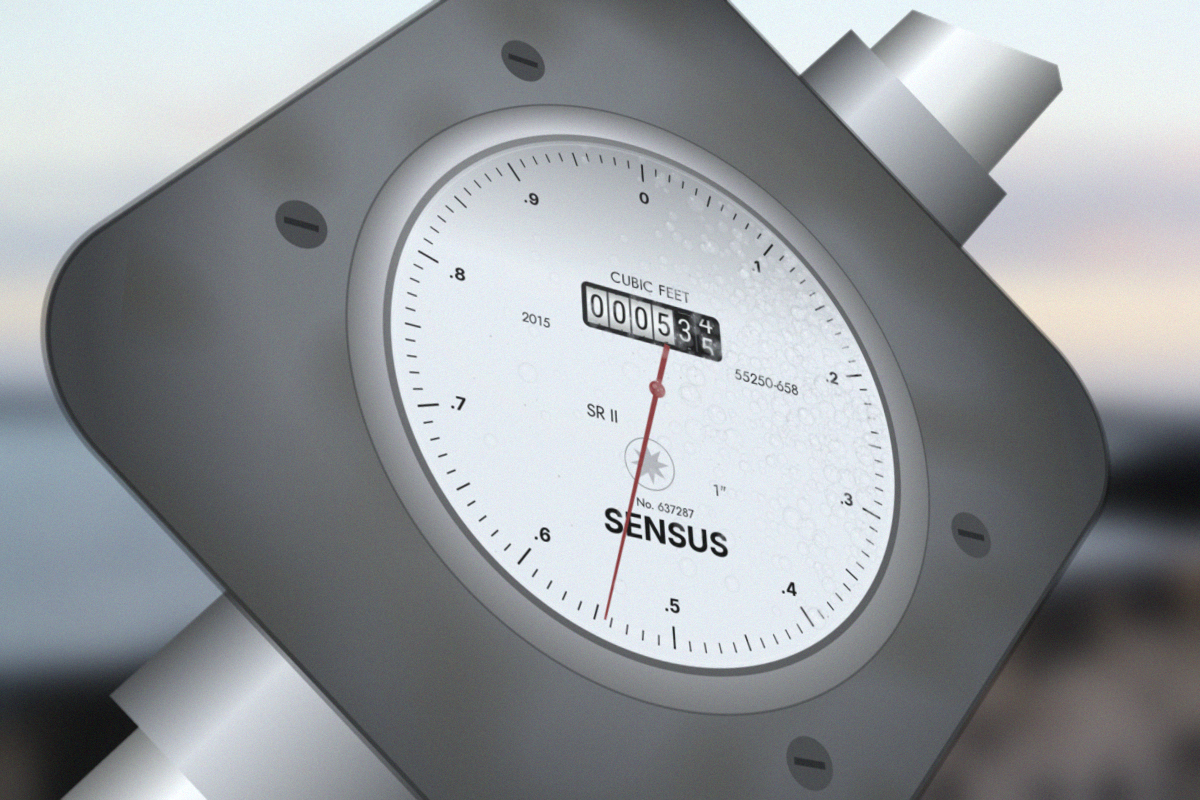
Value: ft³ 534.54
